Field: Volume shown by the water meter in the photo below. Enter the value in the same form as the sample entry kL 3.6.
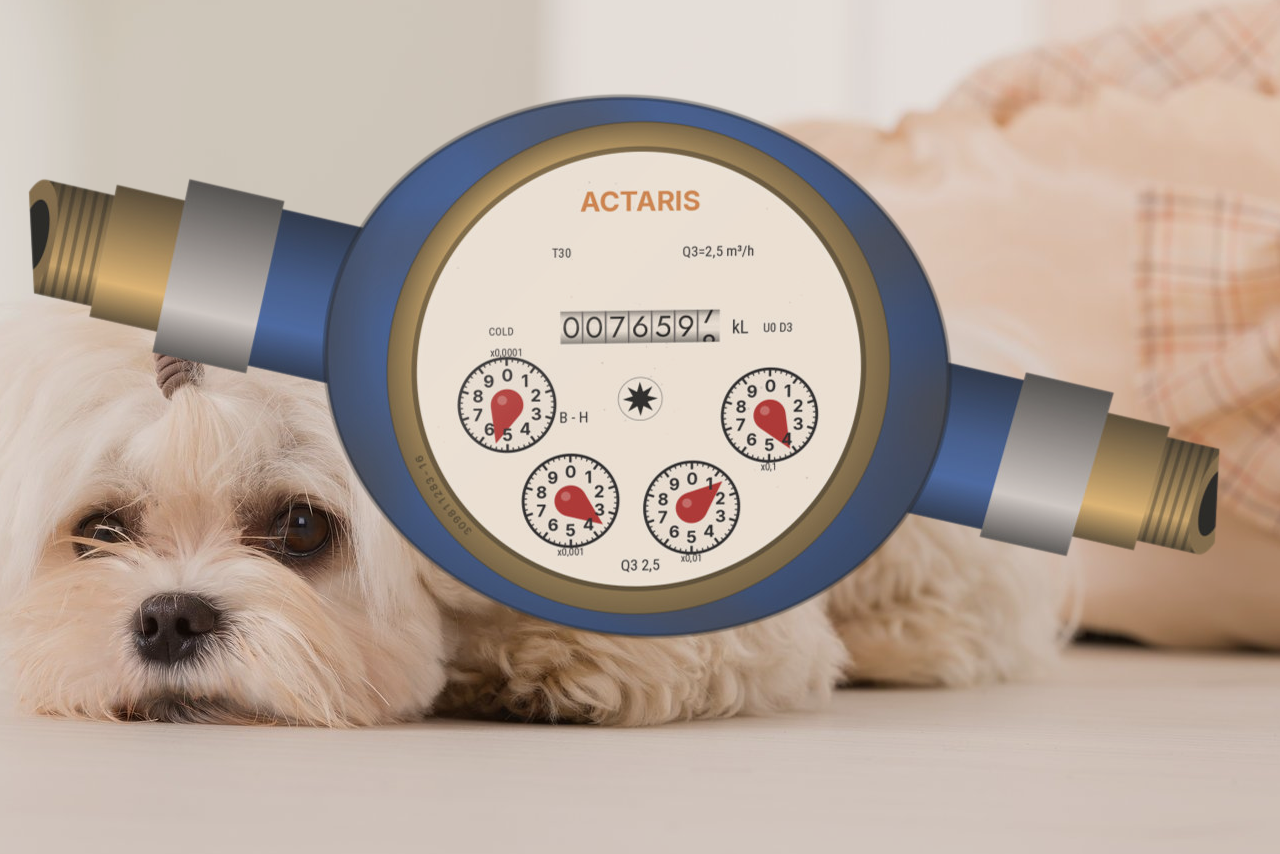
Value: kL 76597.4135
